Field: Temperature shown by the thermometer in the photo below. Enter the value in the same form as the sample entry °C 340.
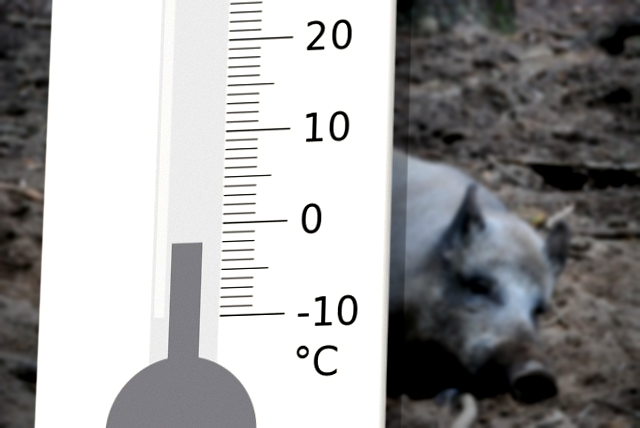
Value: °C -2
